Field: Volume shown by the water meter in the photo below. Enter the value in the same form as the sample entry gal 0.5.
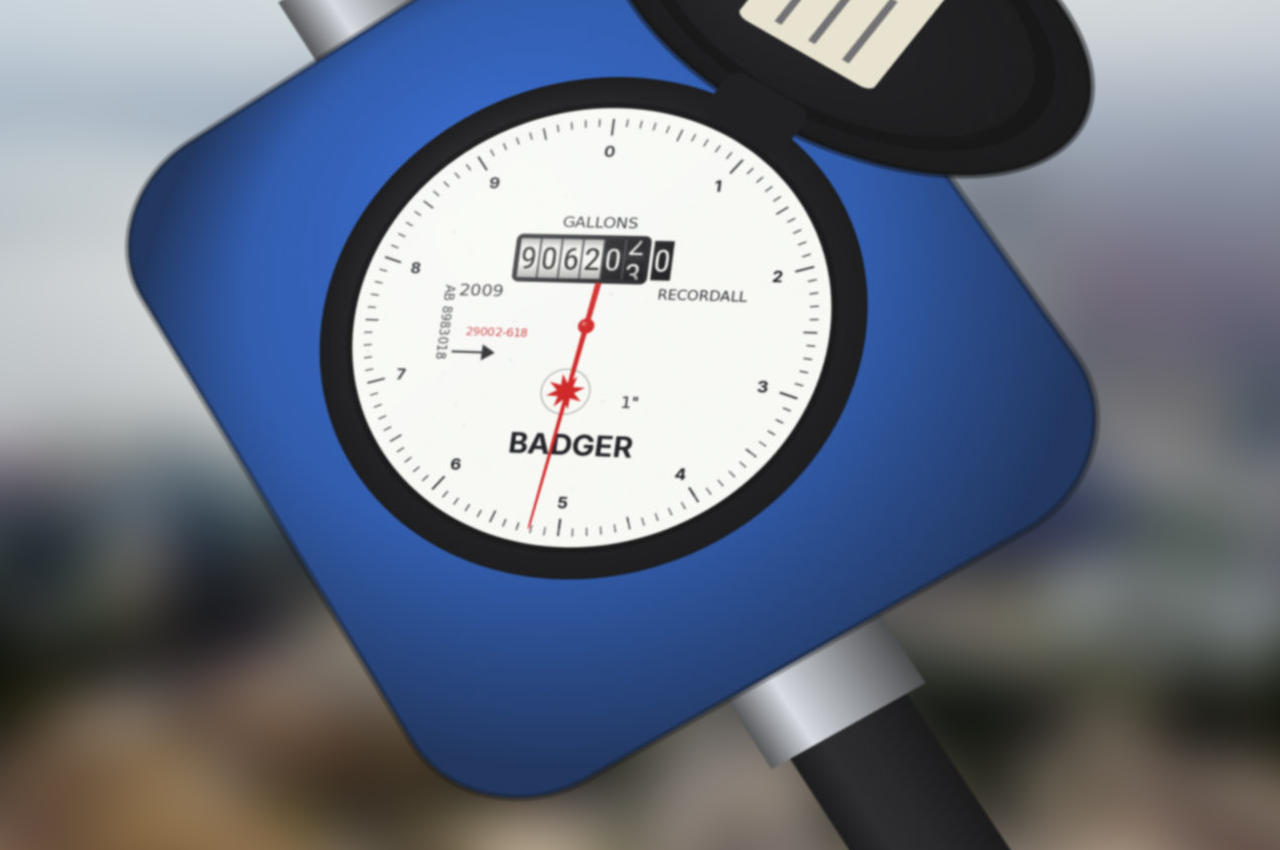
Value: gal 9062025.2
